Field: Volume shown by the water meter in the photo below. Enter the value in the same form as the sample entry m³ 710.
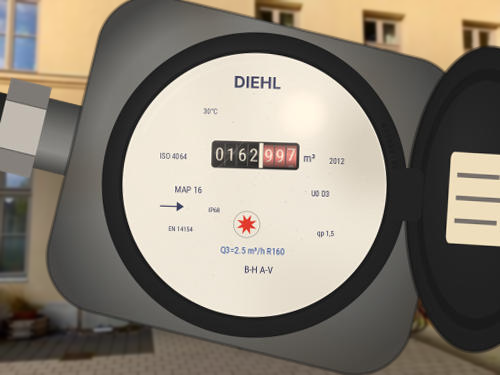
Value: m³ 162.997
